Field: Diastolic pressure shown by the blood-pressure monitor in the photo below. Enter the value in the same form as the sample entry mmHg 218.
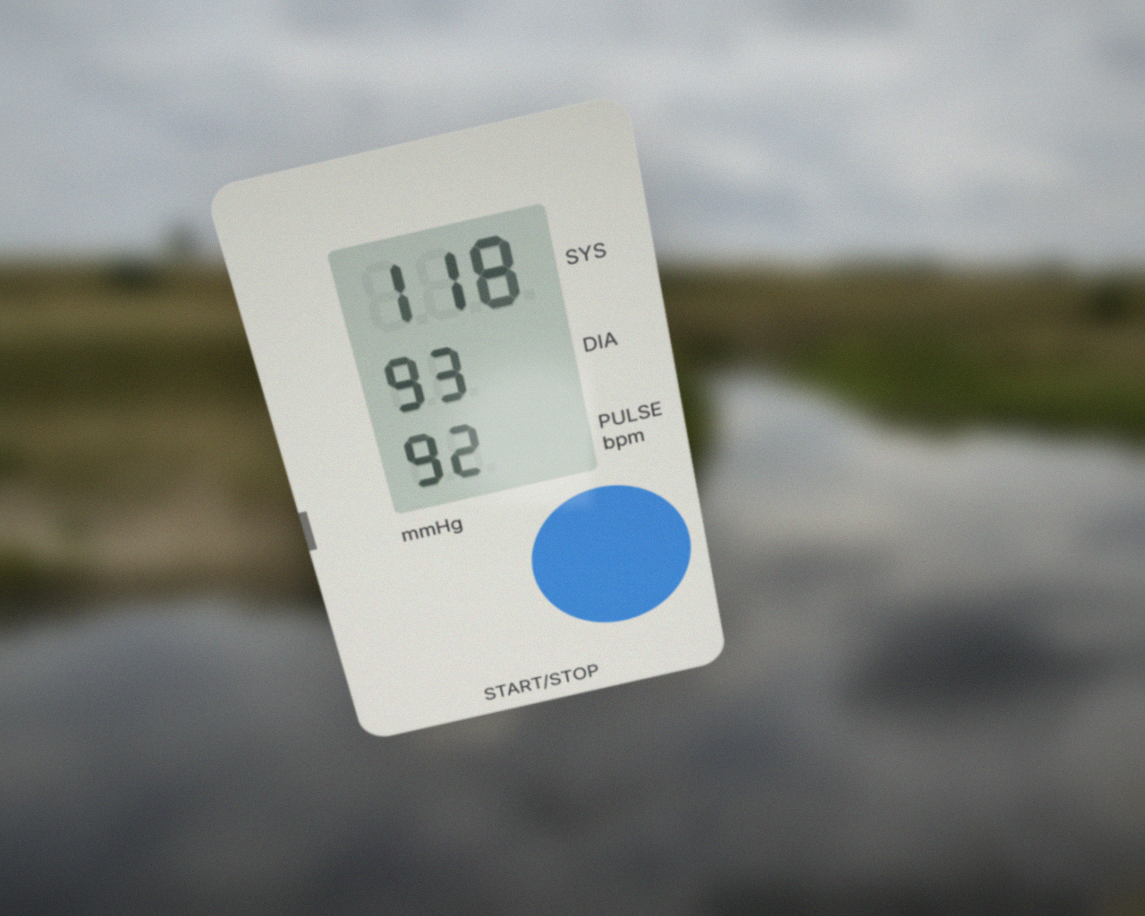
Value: mmHg 93
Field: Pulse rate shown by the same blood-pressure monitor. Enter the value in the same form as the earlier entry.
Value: bpm 92
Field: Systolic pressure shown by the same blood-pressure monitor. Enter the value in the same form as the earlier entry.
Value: mmHg 118
